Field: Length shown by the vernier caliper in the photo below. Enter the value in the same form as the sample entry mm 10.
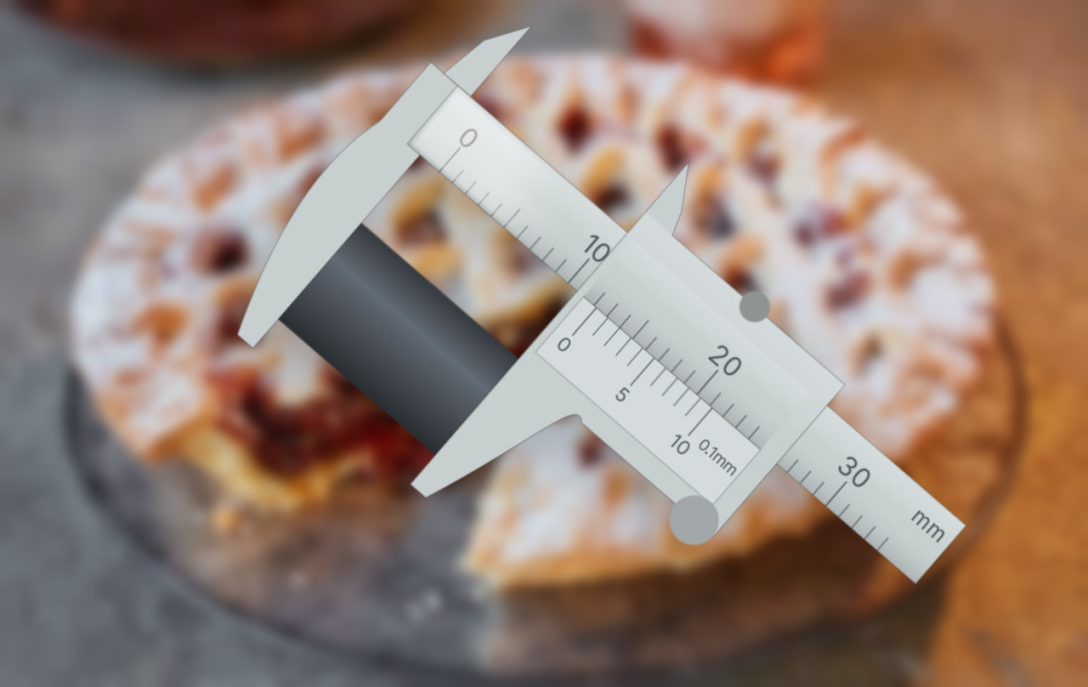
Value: mm 12.2
